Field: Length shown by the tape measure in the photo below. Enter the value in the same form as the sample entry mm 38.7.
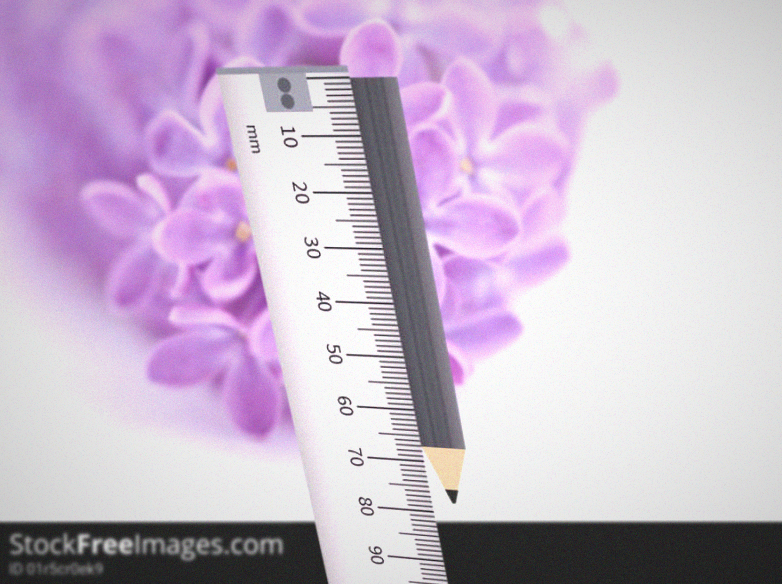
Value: mm 78
